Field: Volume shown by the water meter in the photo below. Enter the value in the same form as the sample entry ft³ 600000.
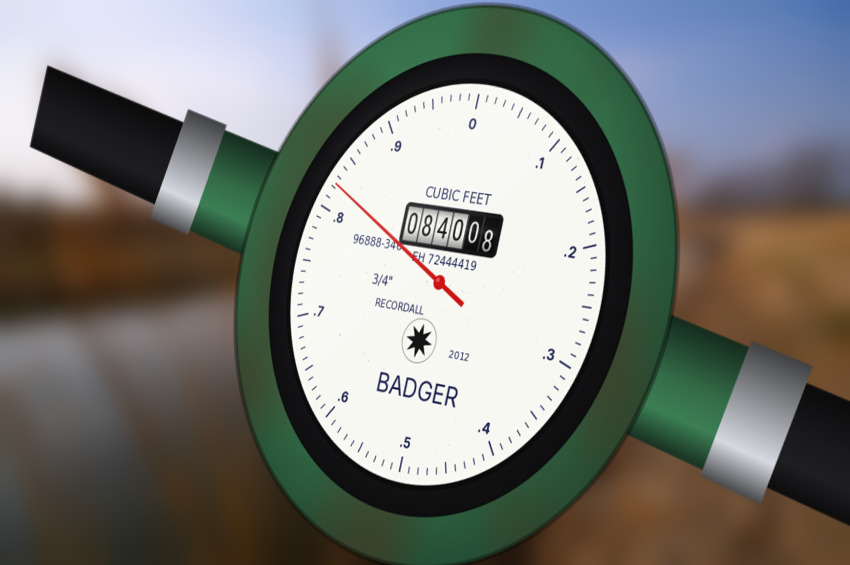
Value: ft³ 84007.82
